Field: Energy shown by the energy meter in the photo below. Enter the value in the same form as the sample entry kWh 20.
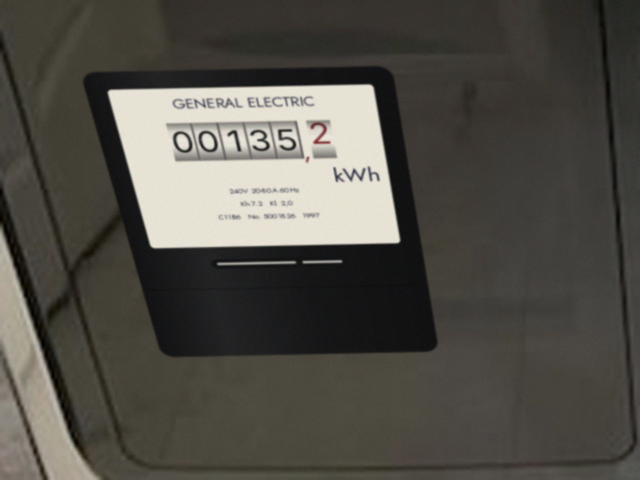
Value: kWh 135.2
